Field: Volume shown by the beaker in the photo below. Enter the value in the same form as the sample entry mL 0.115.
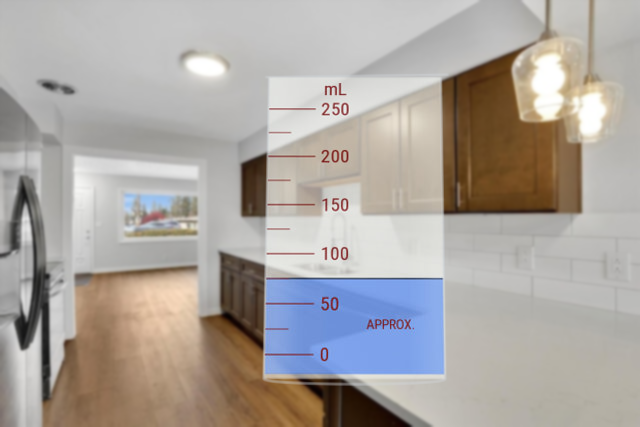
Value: mL 75
